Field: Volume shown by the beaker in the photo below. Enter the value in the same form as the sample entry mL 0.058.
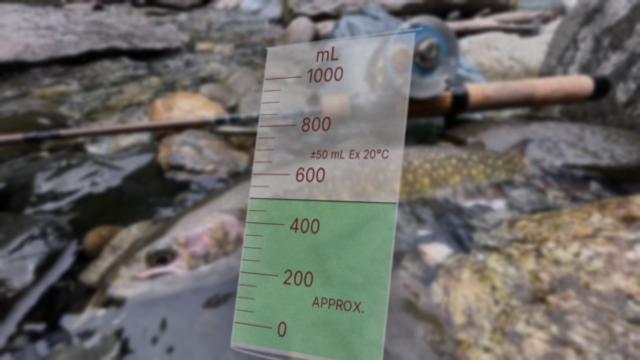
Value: mL 500
